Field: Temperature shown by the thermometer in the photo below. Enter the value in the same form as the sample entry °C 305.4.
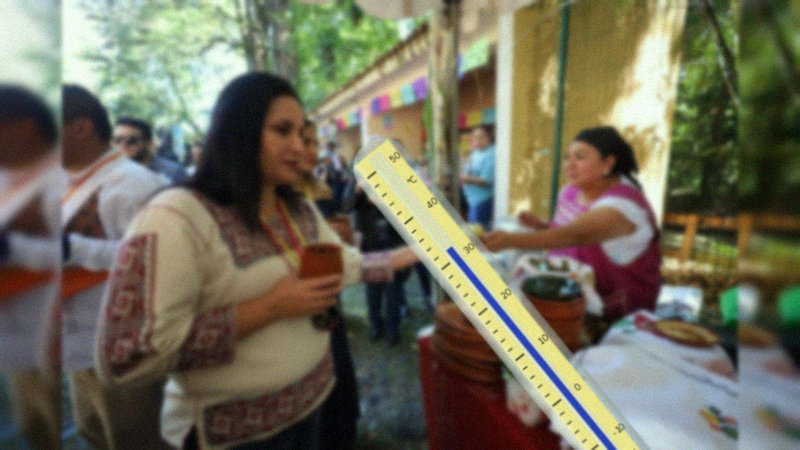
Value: °C 32
